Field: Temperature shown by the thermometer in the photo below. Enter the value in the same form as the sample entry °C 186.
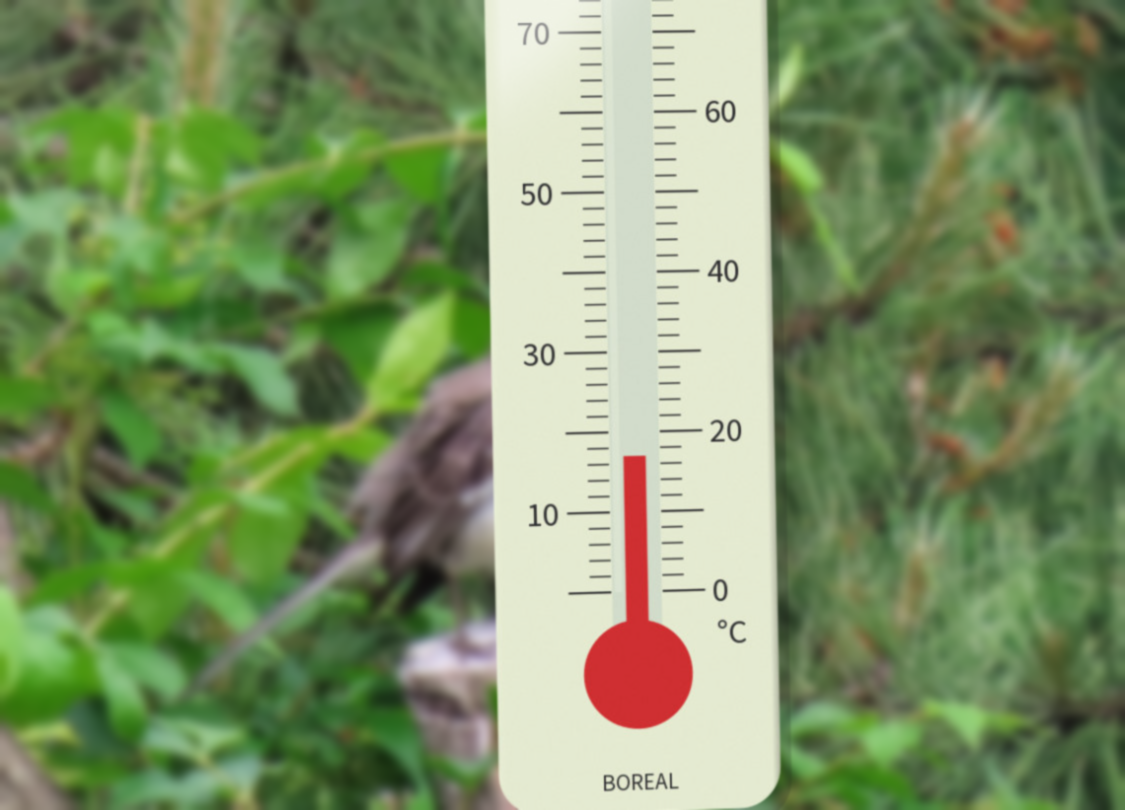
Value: °C 17
